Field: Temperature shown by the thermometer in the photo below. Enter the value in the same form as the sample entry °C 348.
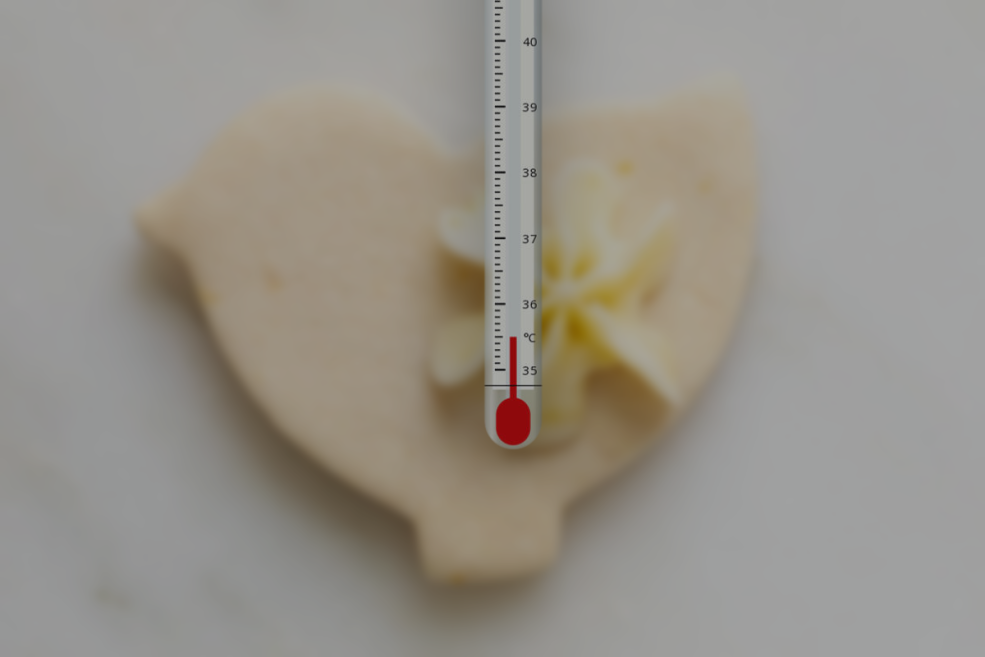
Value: °C 35.5
